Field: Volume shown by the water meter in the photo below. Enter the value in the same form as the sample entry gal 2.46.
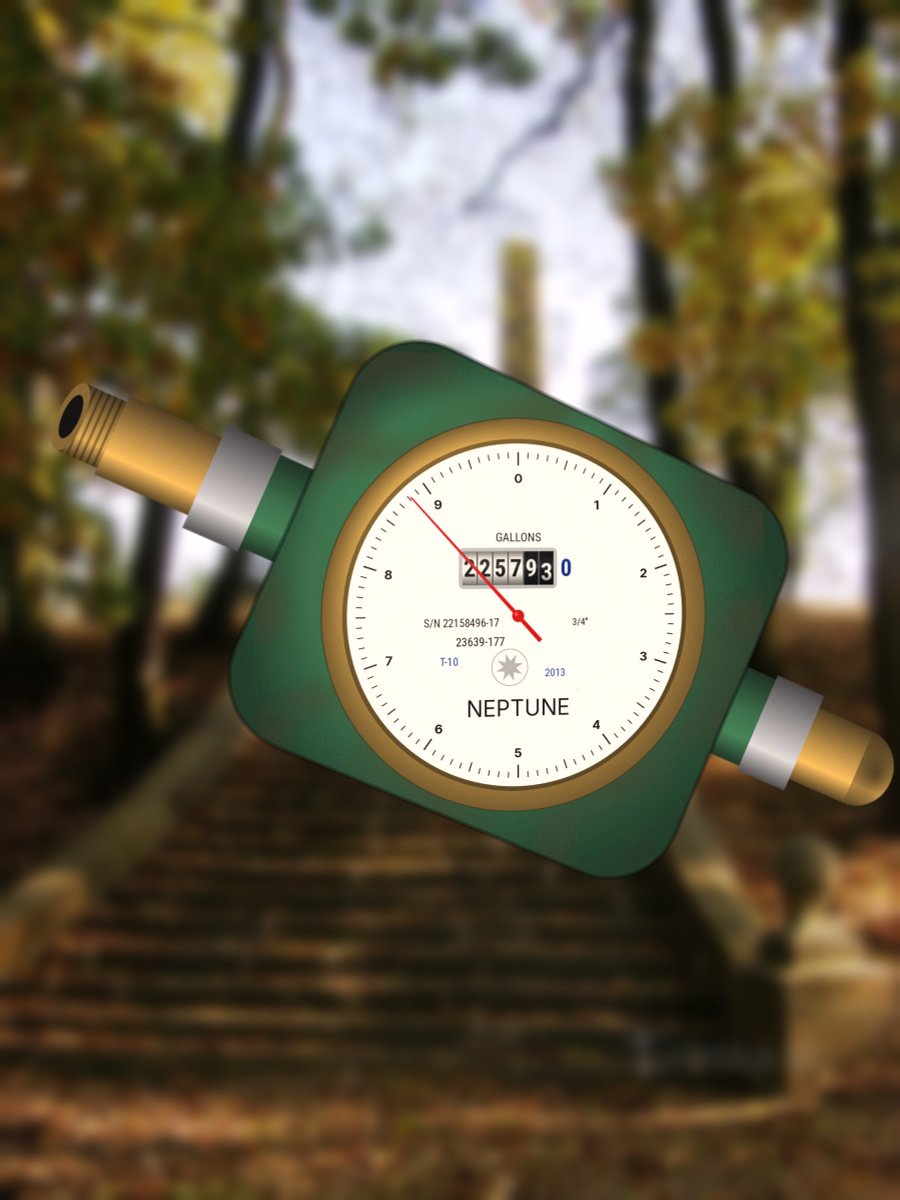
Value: gal 2257928.8
